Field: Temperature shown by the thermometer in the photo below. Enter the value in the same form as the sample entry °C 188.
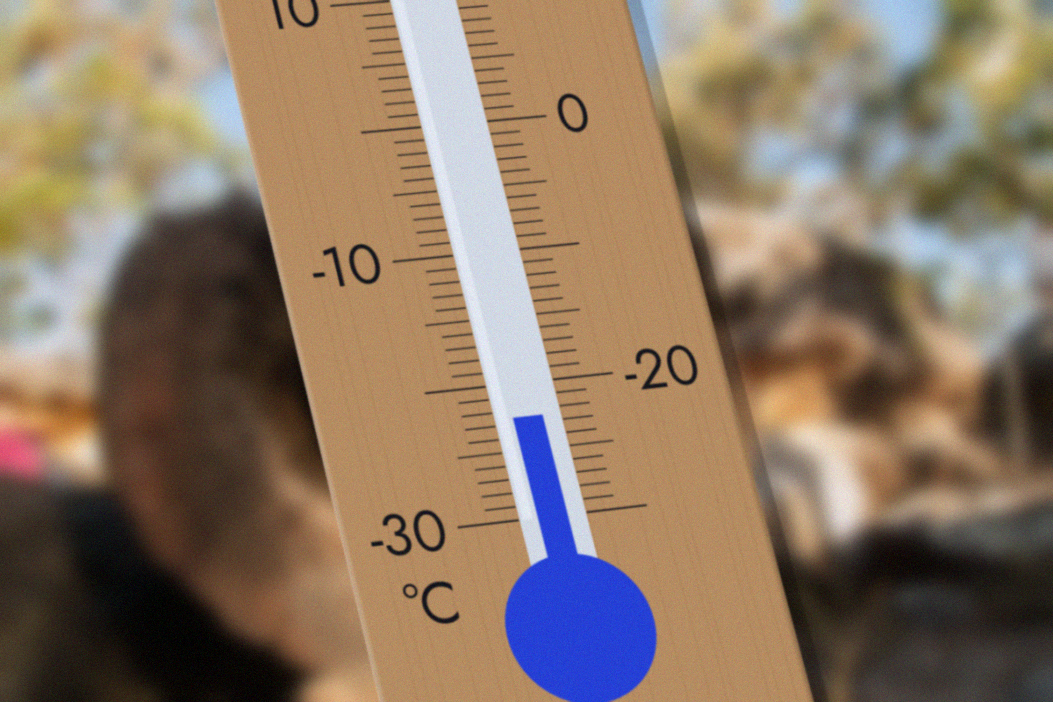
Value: °C -22.5
